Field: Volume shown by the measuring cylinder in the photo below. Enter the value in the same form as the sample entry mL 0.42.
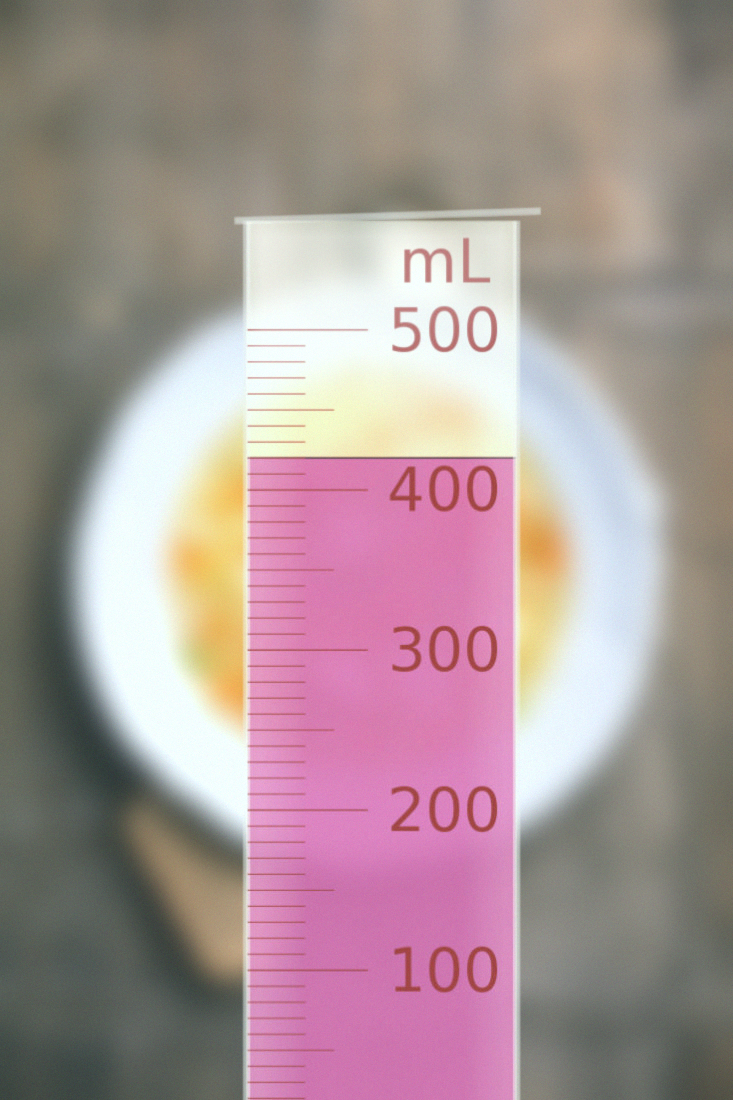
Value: mL 420
